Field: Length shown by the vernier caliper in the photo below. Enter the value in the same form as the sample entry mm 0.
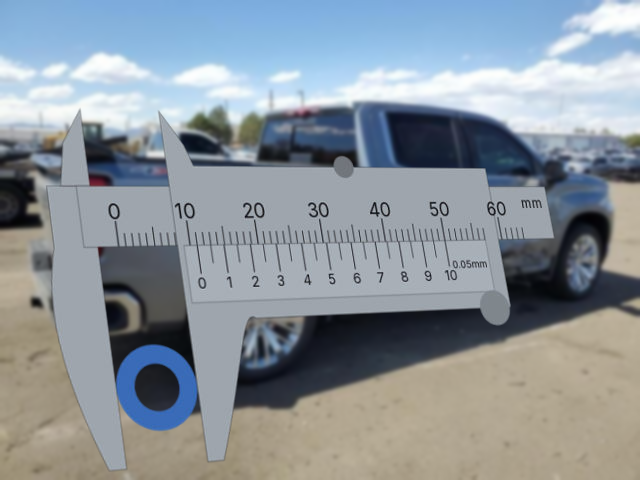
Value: mm 11.0
